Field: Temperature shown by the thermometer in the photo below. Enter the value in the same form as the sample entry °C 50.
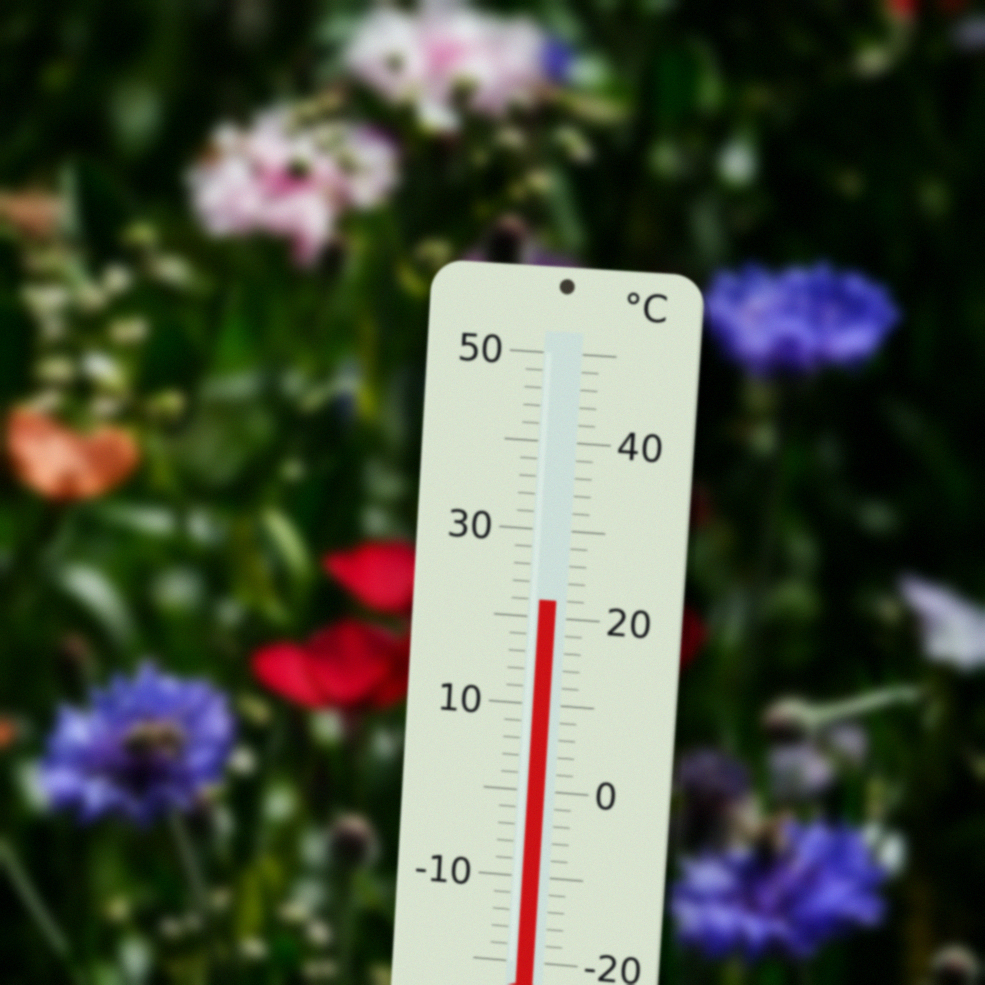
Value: °C 22
